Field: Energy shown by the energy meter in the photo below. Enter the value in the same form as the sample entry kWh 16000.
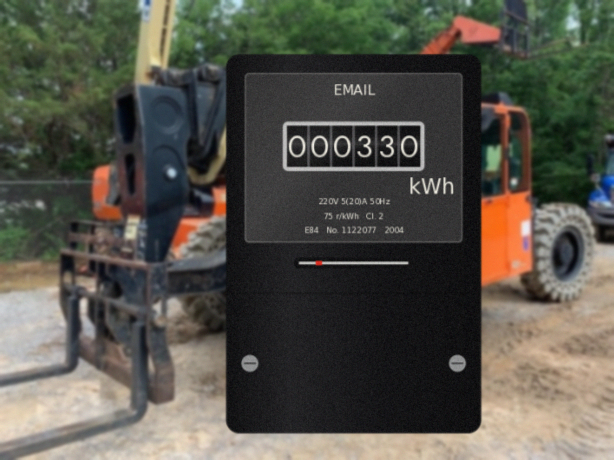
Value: kWh 330
